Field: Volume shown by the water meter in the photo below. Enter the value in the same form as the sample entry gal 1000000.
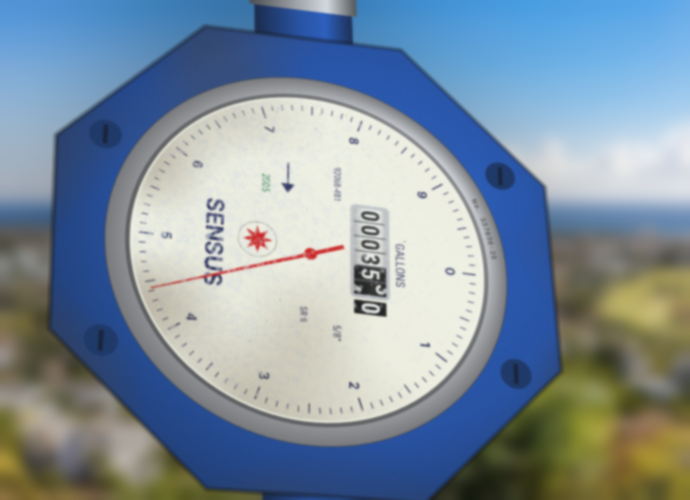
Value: gal 3534.4
